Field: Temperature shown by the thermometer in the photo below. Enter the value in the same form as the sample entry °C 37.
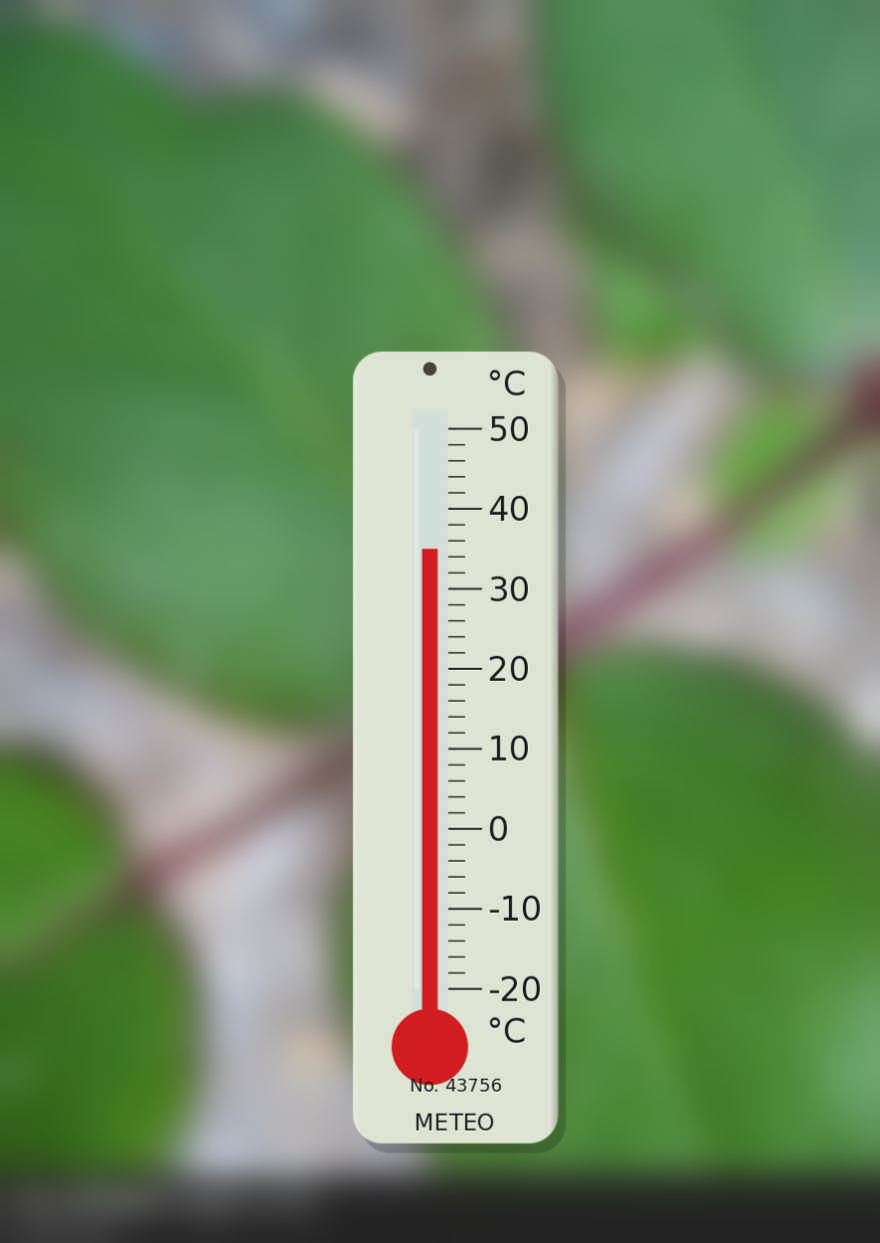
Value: °C 35
